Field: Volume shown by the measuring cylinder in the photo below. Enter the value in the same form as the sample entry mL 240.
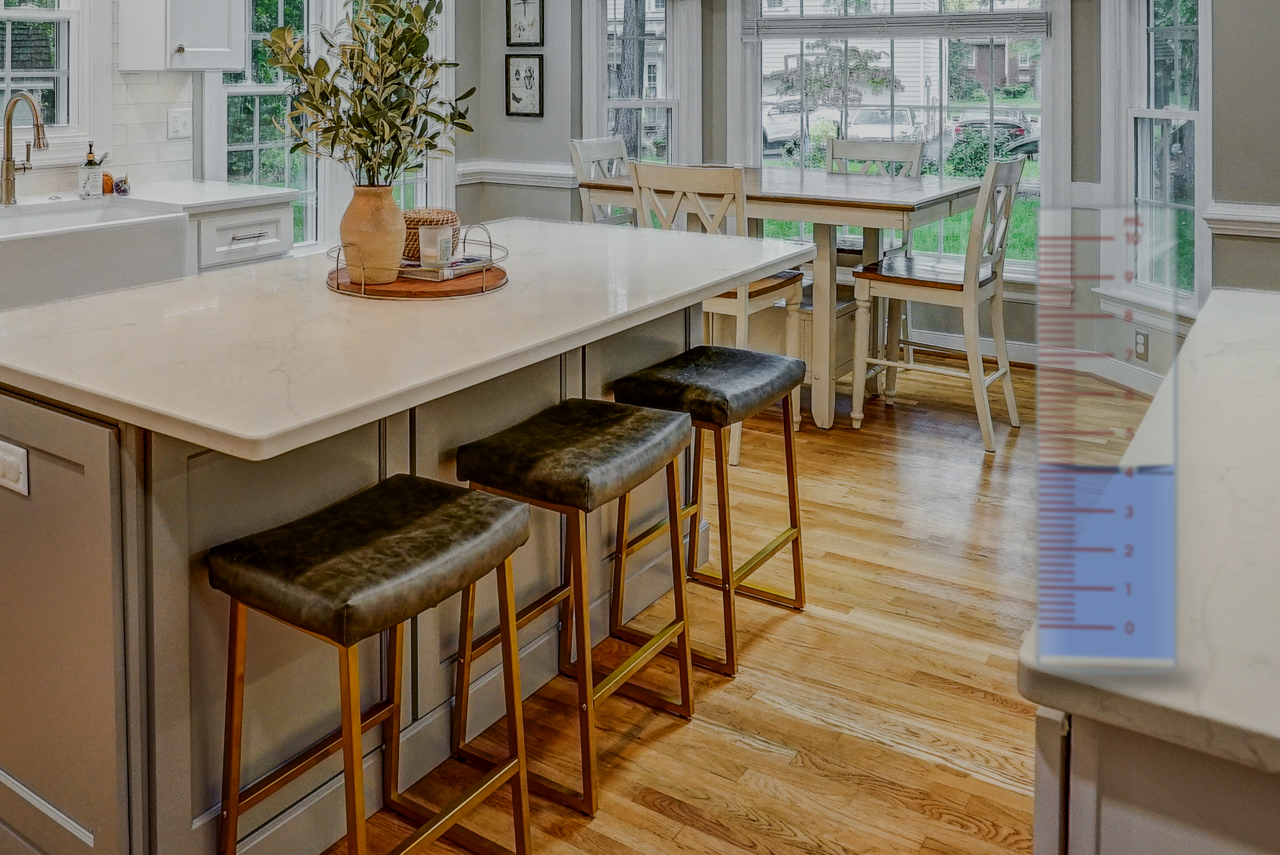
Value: mL 4
